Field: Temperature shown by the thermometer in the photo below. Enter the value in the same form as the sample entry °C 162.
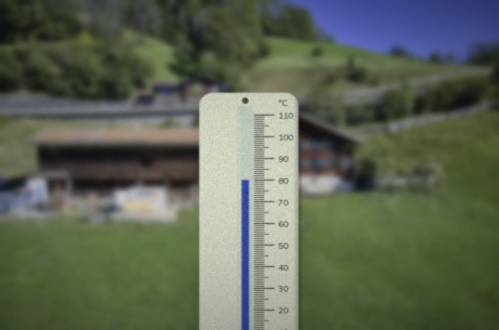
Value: °C 80
